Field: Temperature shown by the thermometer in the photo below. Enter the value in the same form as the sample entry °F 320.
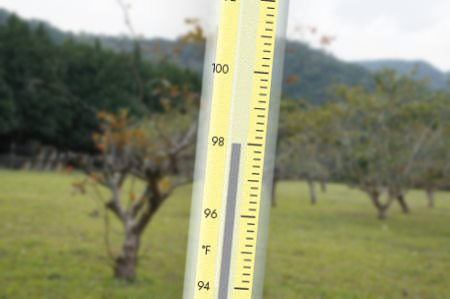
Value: °F 98
